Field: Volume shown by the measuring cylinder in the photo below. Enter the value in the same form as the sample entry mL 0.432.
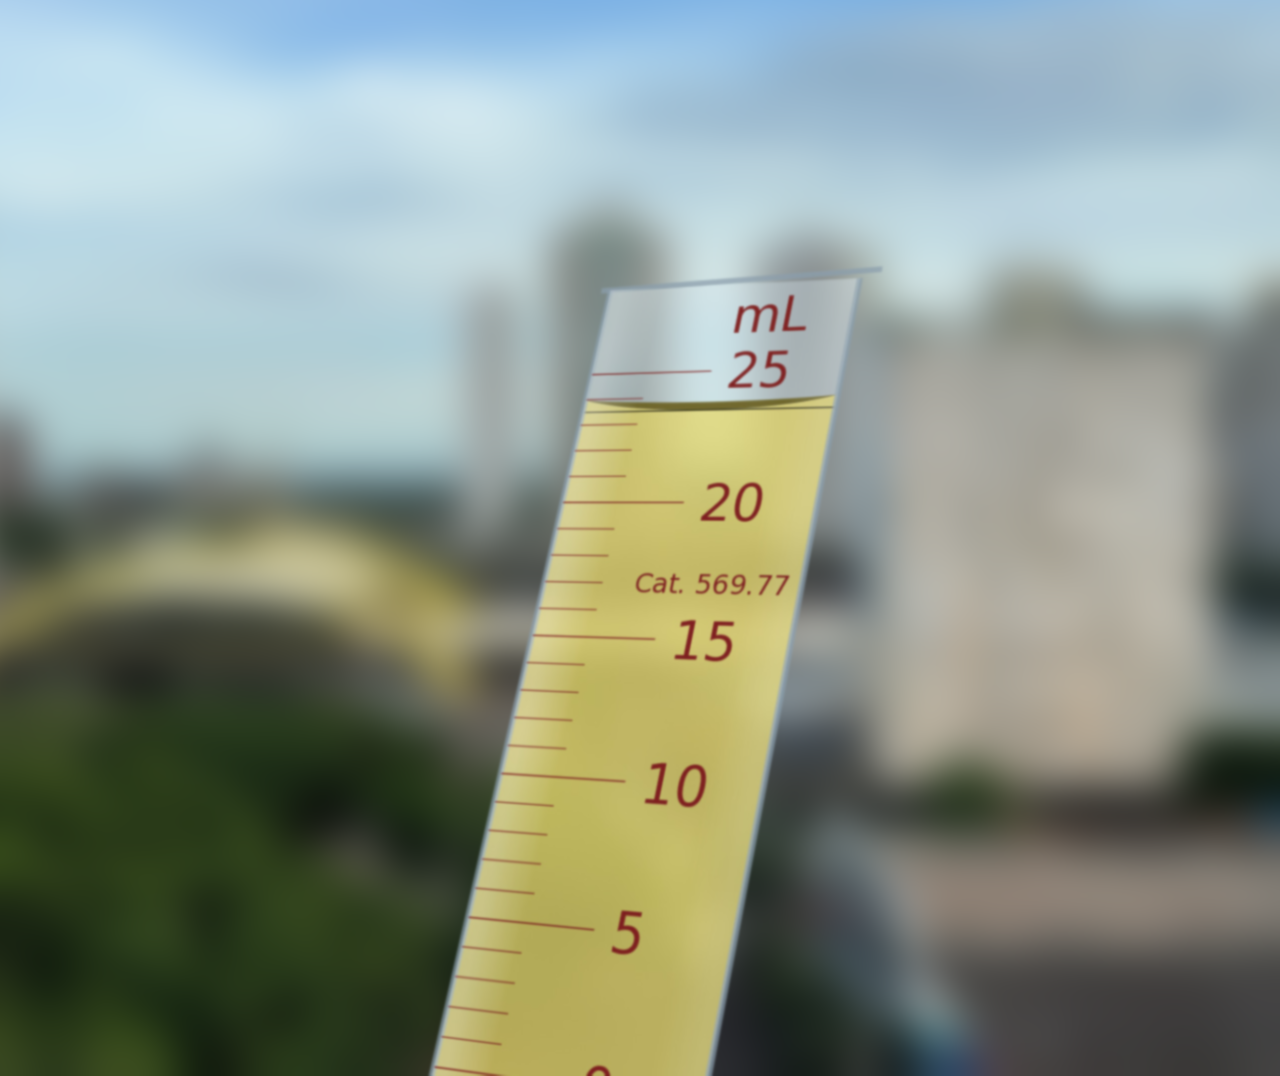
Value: mL 23.5
